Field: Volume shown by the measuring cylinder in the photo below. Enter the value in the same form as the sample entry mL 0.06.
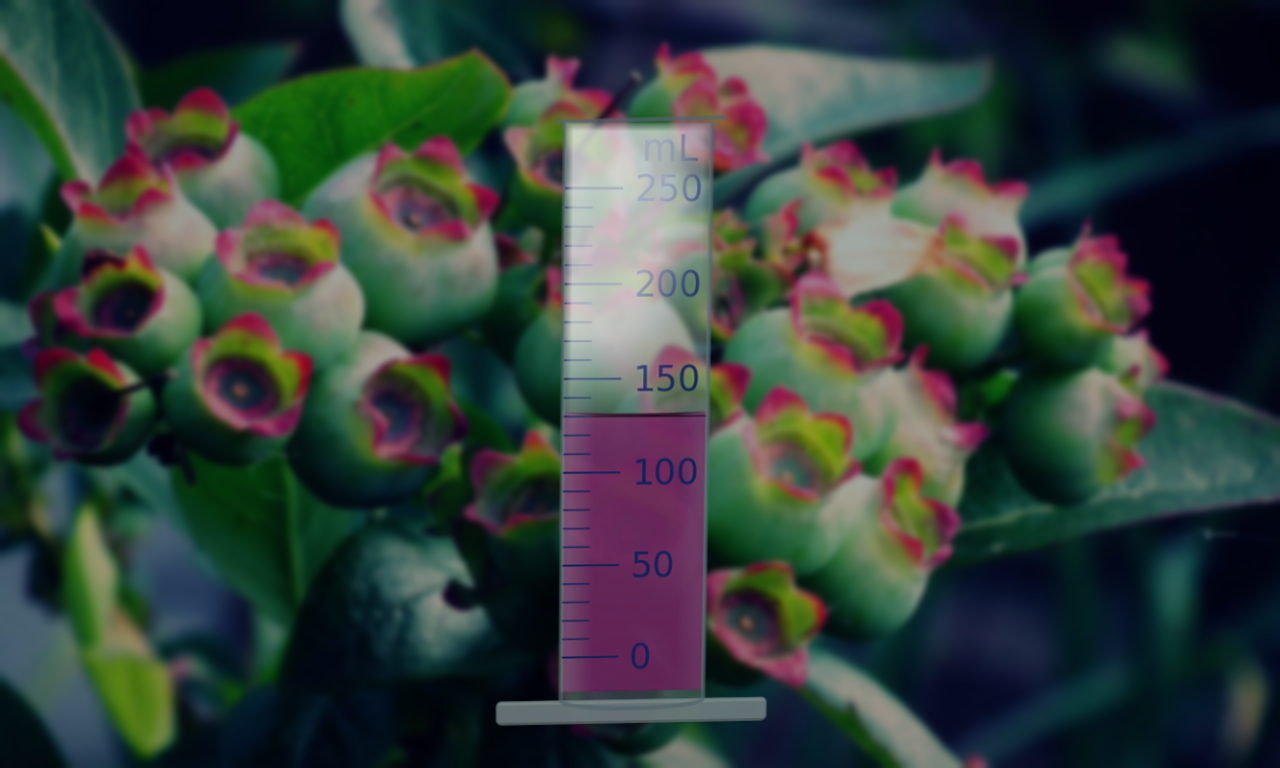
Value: mL 130
